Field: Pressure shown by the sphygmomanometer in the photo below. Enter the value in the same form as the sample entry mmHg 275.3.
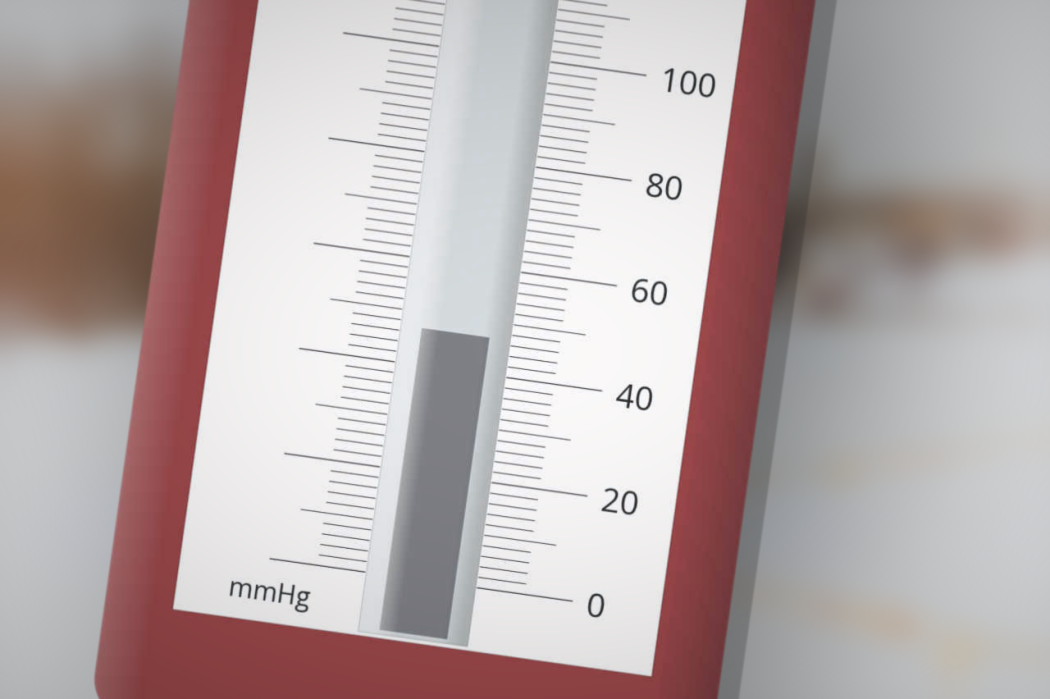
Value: mmHg 47
